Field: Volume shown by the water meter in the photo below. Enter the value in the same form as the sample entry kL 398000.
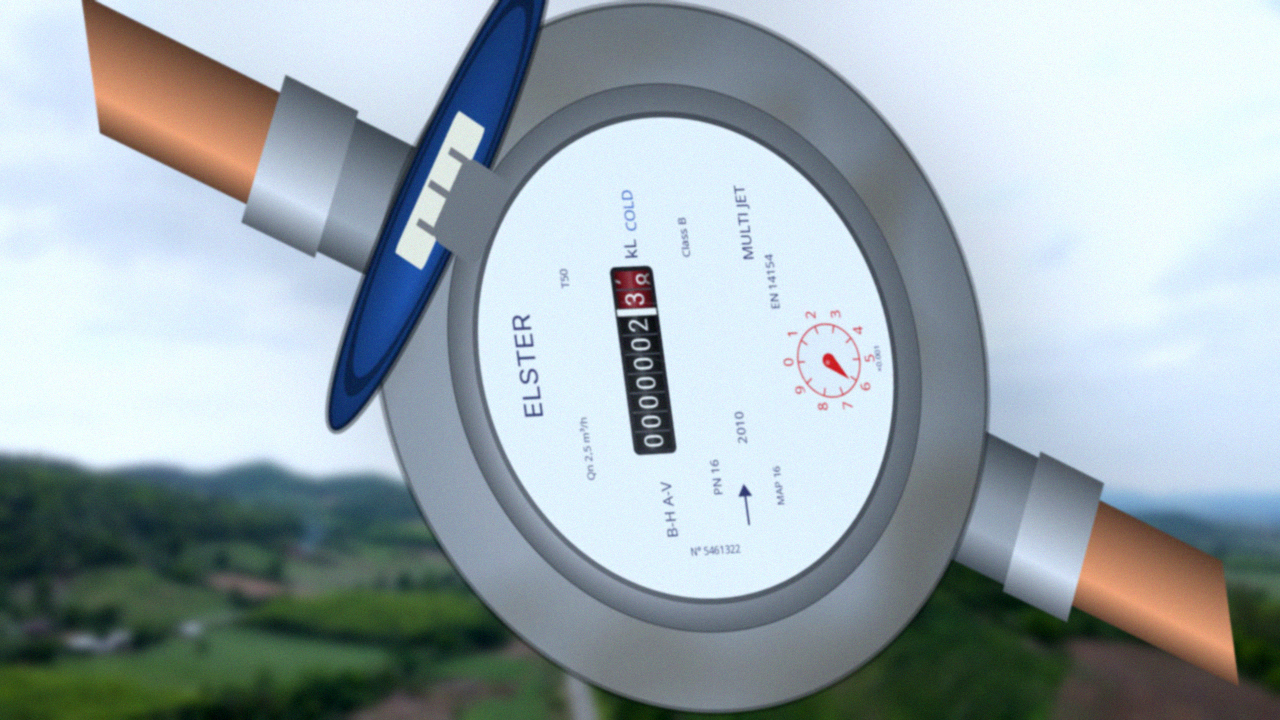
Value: kL 2.376
